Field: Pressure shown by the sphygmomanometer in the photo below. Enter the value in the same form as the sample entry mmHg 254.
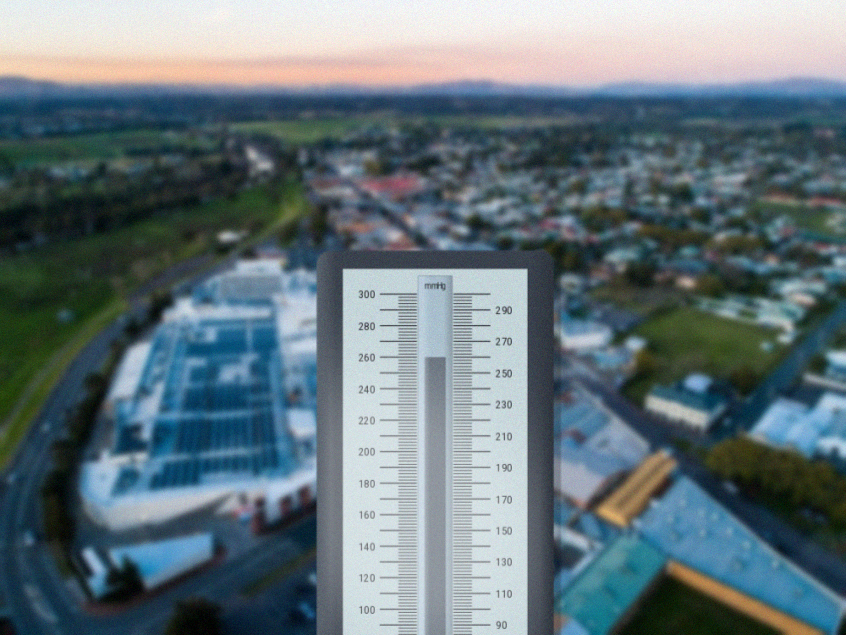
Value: mmHg 260
